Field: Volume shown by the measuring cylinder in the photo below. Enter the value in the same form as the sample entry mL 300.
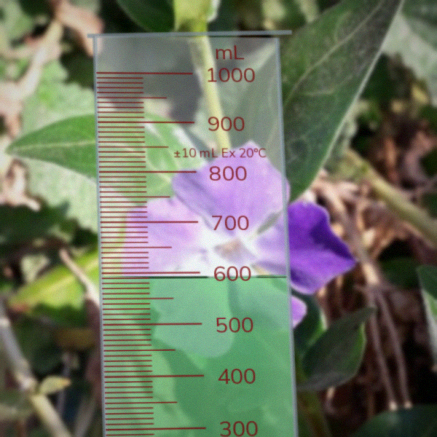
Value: mL 590
